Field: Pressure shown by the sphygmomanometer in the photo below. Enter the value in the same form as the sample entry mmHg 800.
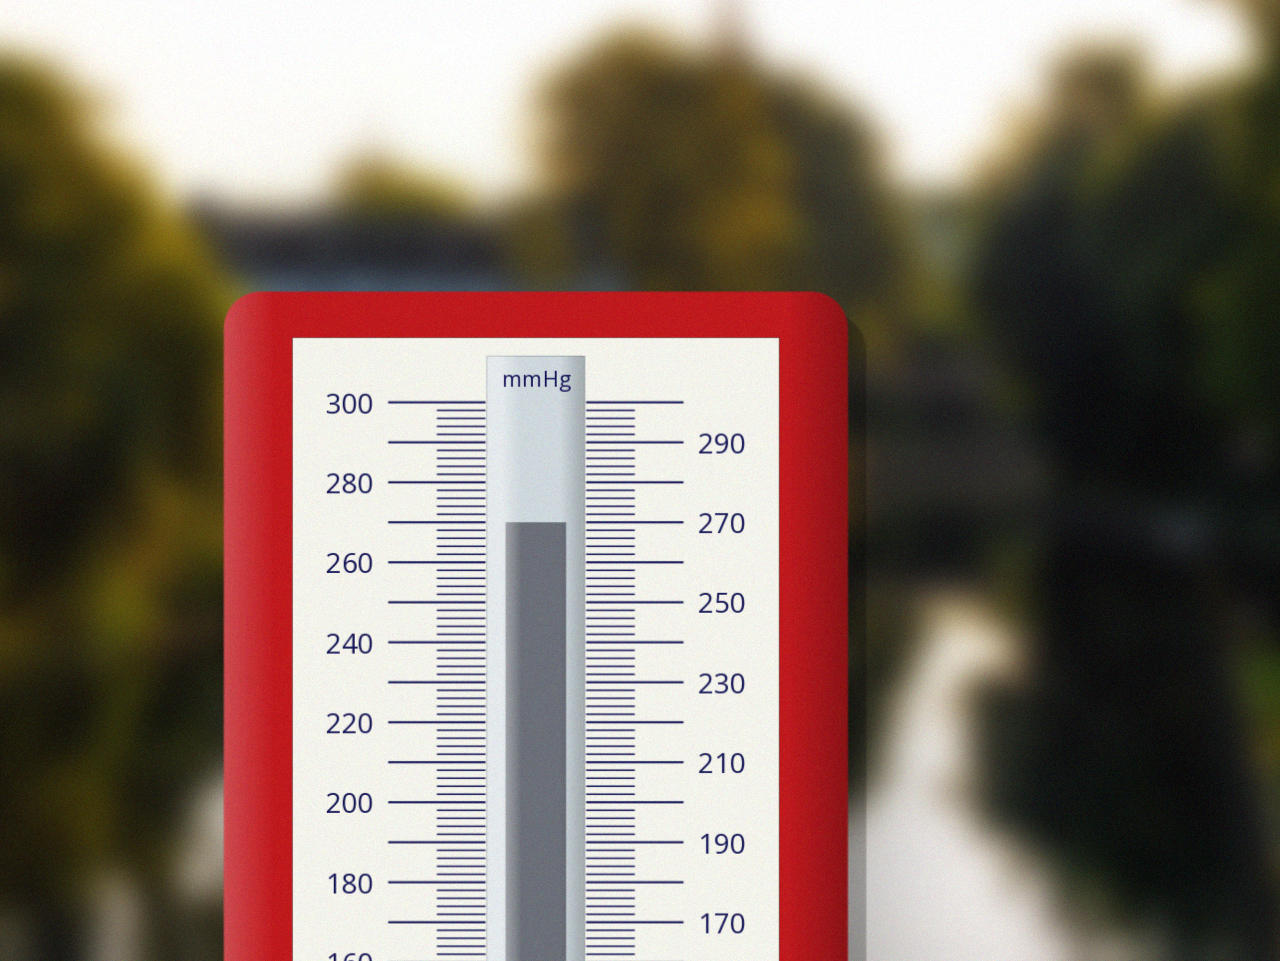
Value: mmHg 270
